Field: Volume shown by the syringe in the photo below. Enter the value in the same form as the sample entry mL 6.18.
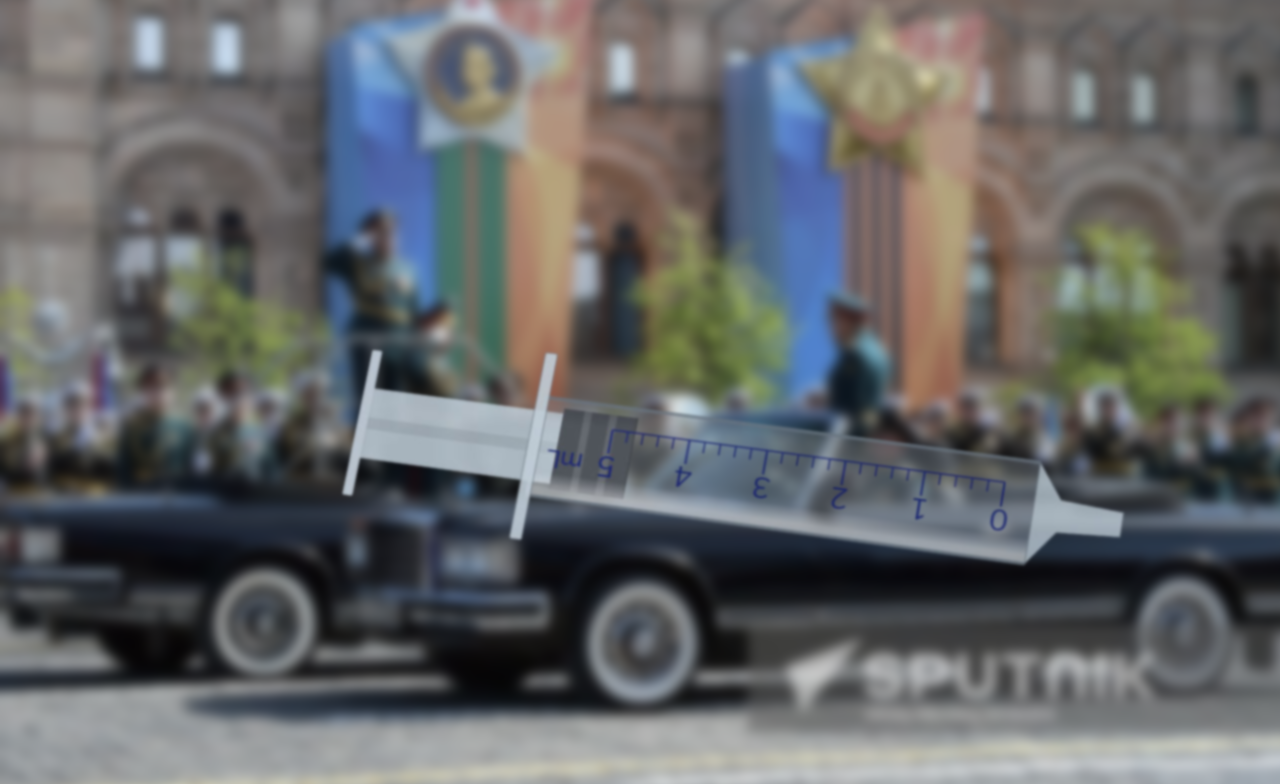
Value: mL 4.7
